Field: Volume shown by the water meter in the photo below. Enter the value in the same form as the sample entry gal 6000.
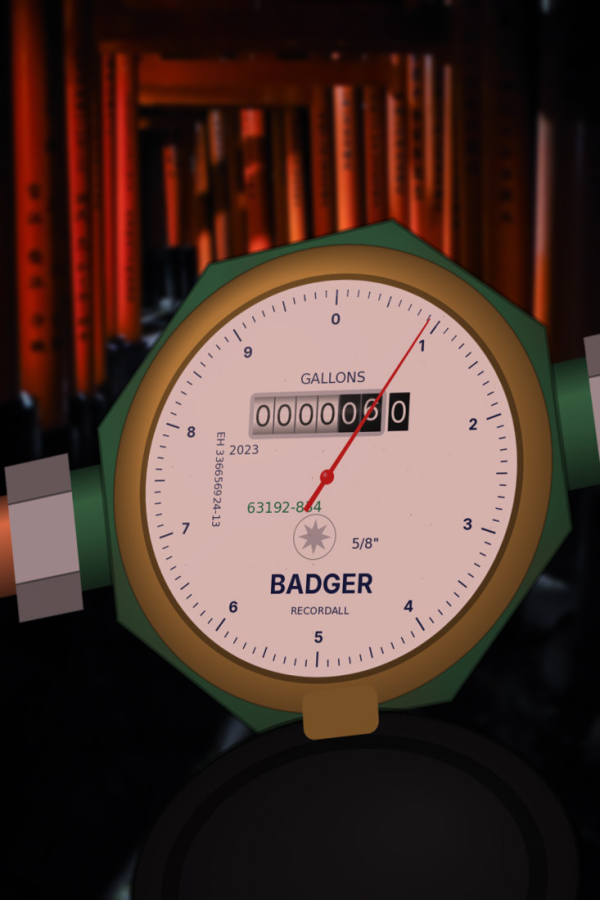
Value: gal 60.9
